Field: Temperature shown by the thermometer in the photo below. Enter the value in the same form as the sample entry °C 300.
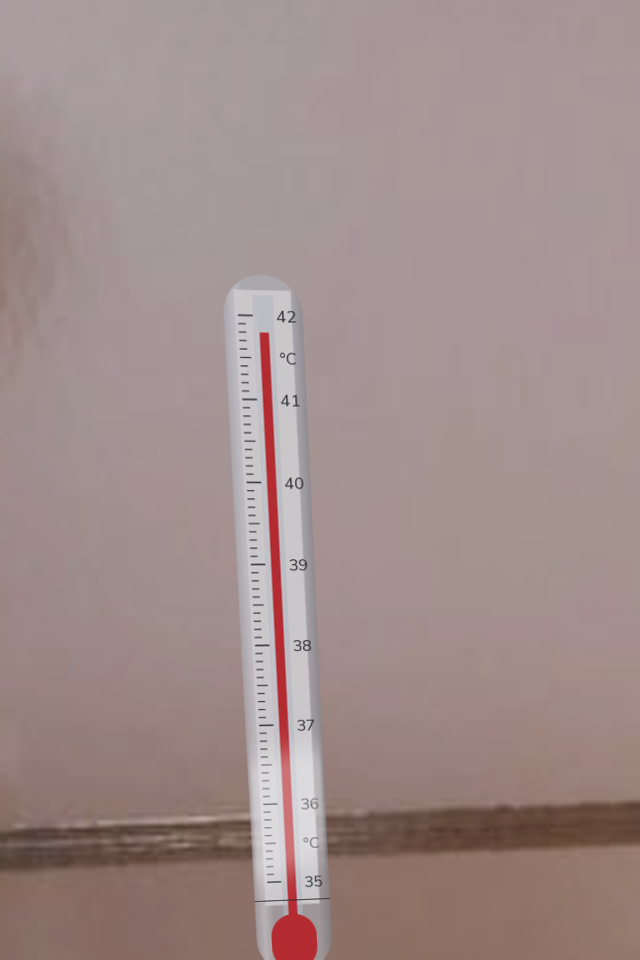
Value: °C 41.8
